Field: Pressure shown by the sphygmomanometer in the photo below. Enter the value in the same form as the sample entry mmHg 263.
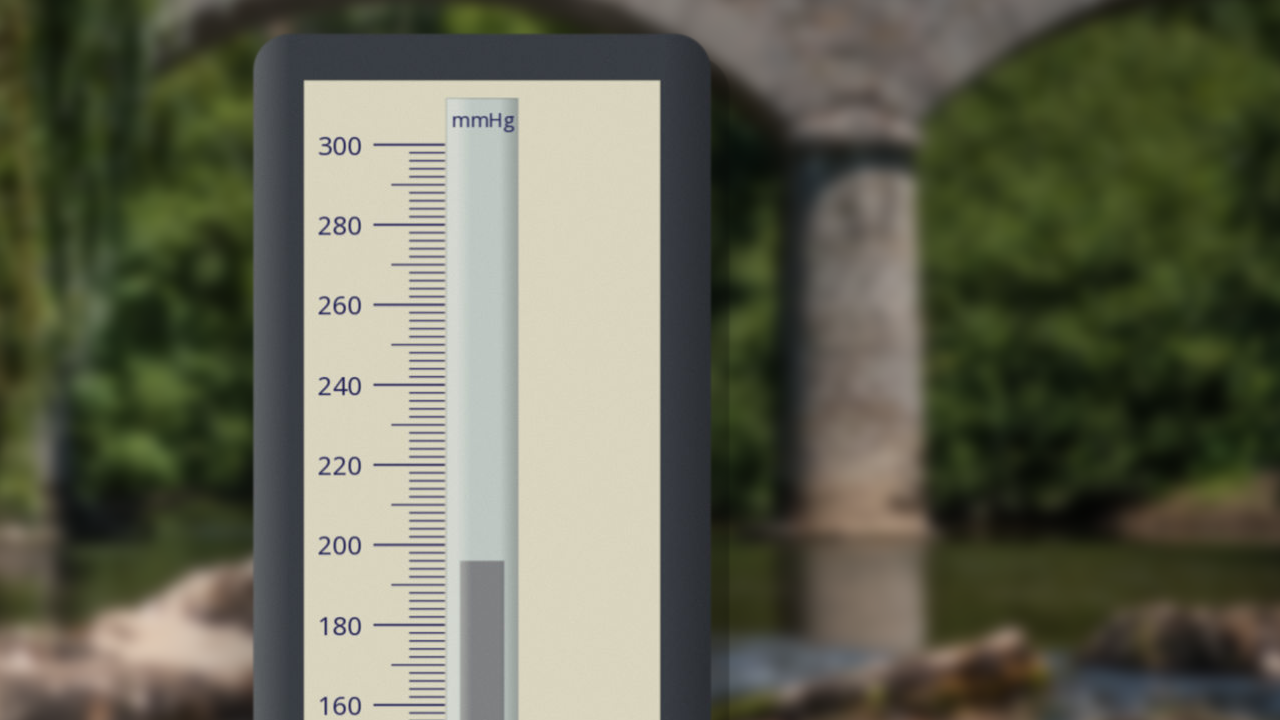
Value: mmHg 196
